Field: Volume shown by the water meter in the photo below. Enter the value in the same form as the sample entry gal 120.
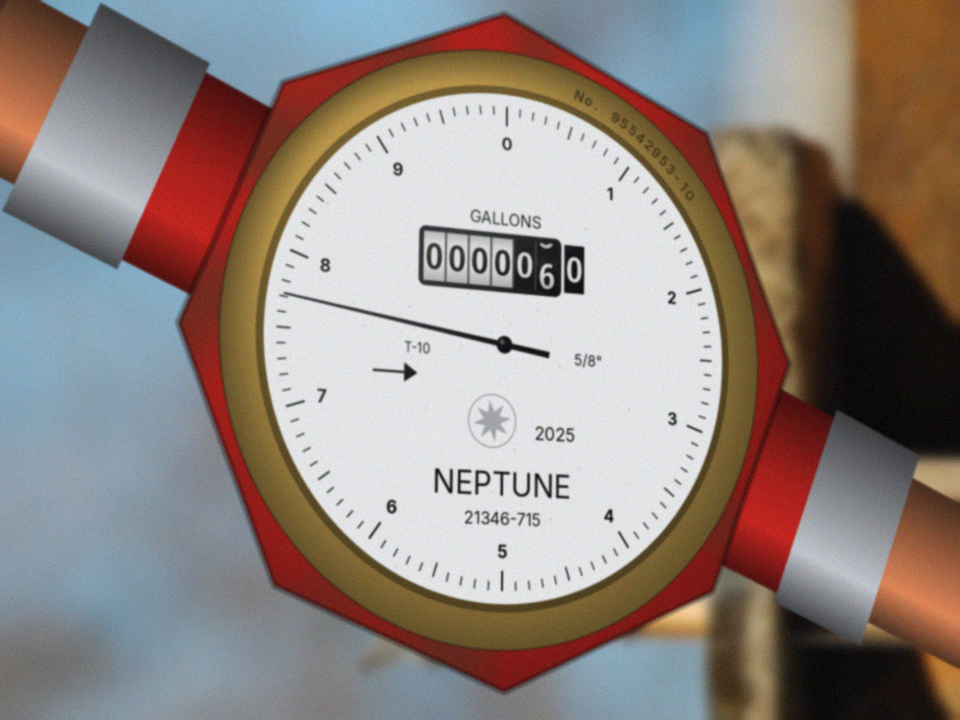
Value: gal 57.7
